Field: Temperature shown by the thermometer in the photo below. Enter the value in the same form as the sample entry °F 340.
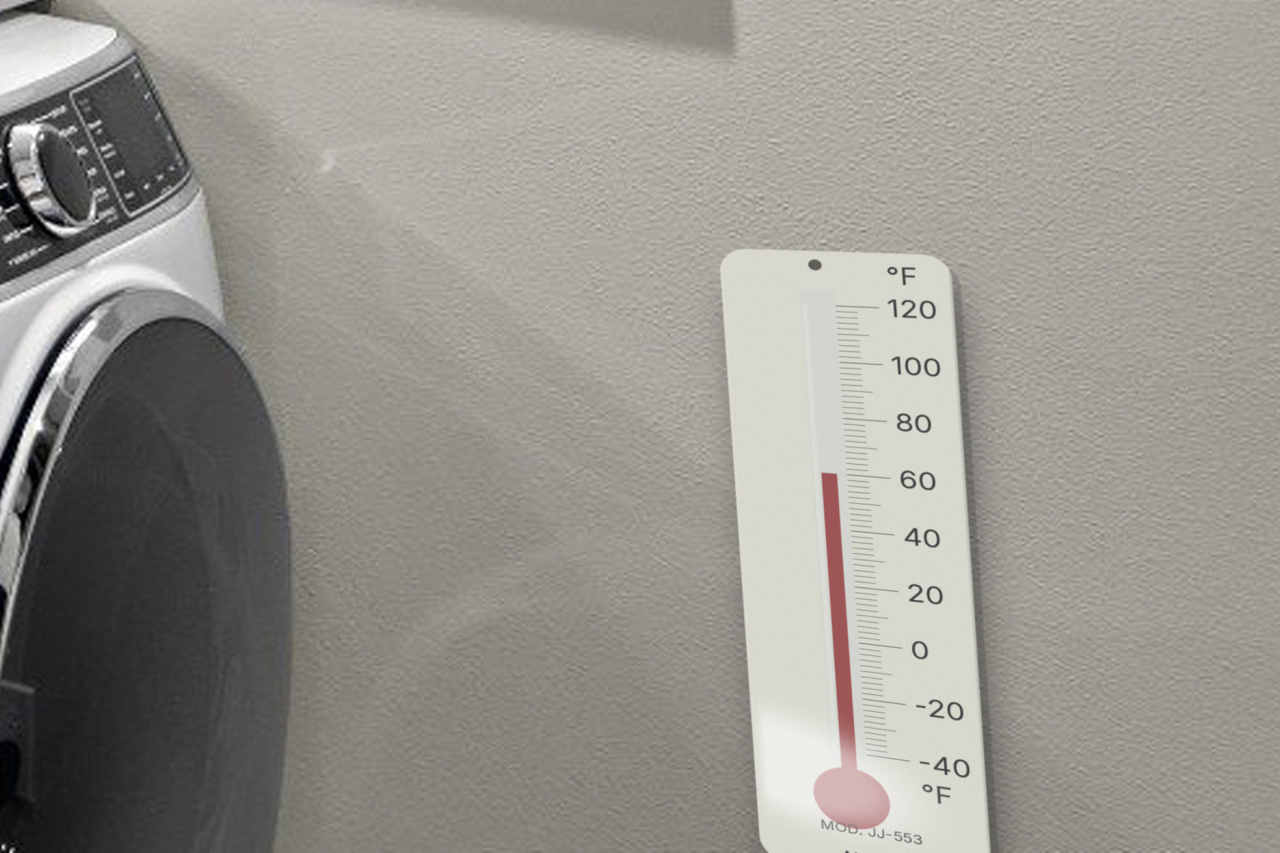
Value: °F 60
